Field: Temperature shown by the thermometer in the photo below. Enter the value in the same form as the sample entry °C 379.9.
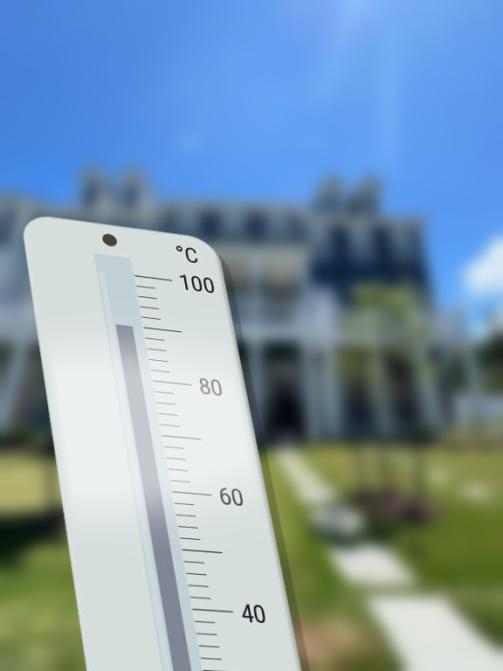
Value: °C 90
